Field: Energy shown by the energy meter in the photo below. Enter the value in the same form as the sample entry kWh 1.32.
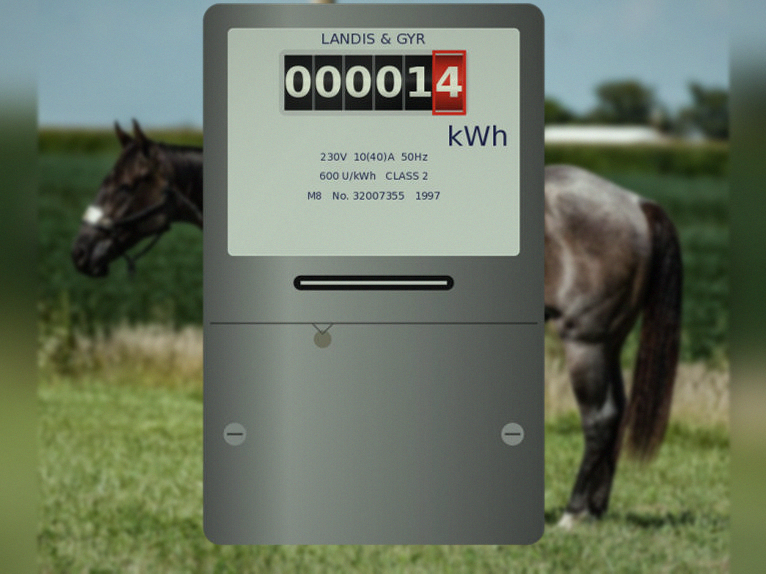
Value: kWh 1.4
